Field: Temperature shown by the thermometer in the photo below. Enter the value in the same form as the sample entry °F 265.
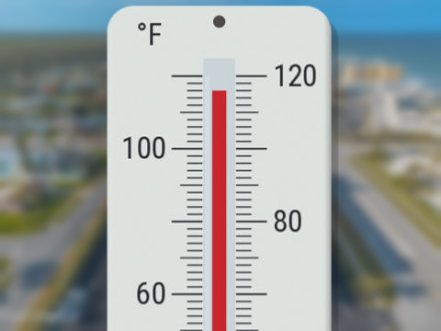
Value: °F 116
